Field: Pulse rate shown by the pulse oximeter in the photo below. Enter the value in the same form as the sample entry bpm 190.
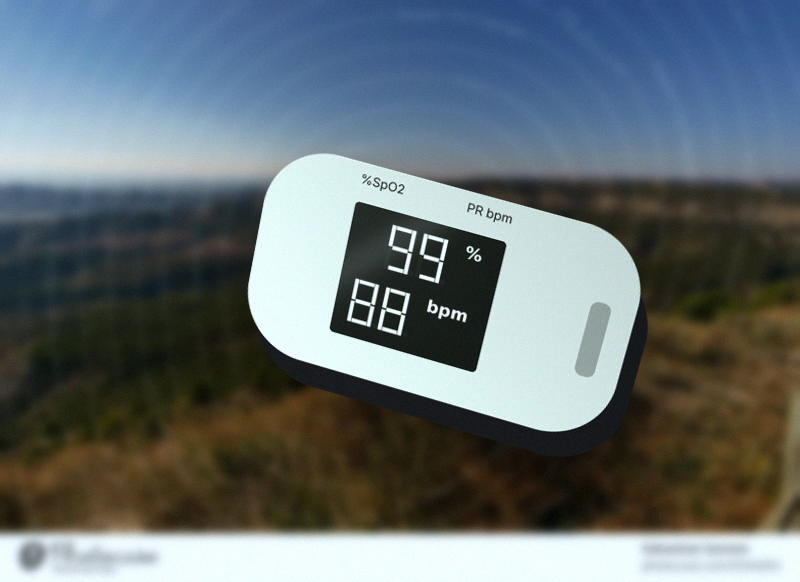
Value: bpm 88
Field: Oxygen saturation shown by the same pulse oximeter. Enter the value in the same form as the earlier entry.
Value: % 99
